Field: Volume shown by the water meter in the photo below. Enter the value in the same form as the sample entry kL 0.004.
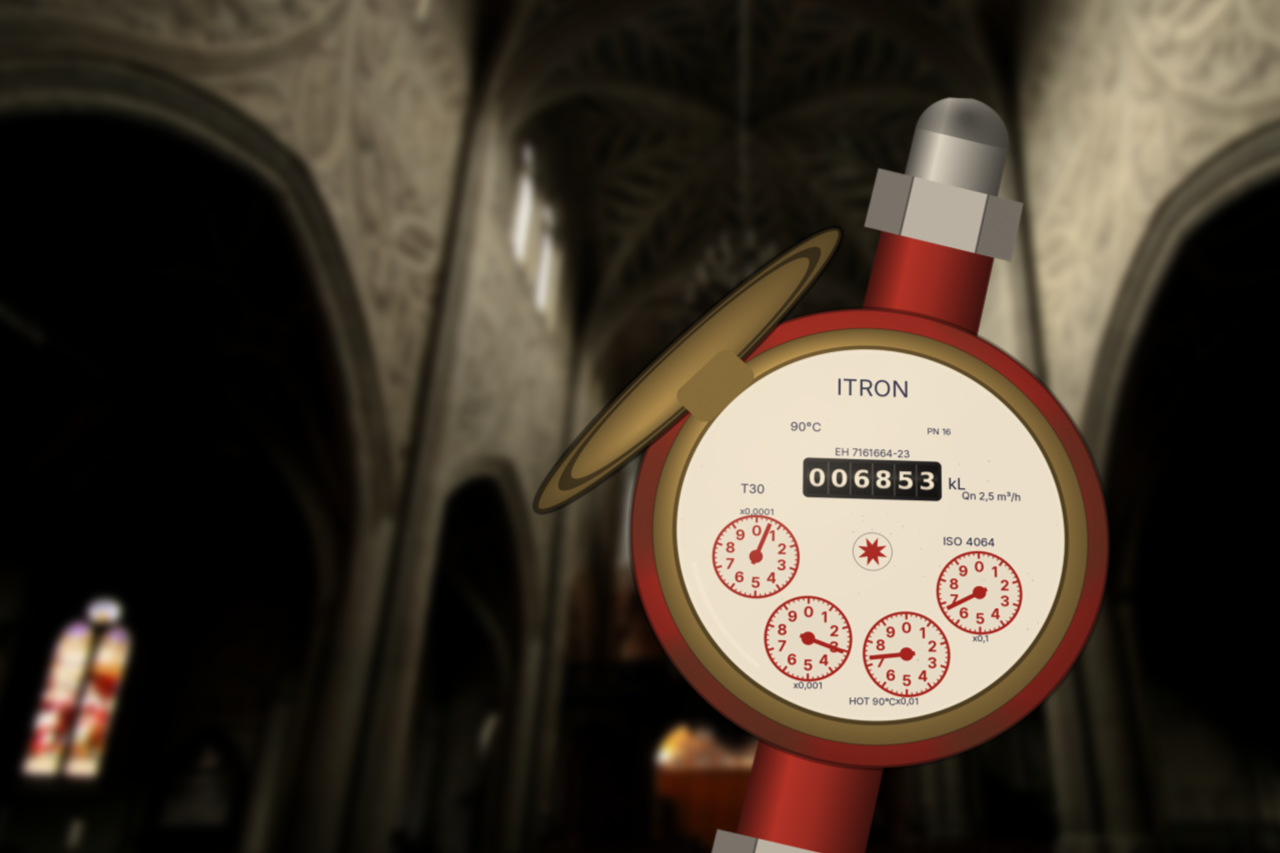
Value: kL 6853.6730
